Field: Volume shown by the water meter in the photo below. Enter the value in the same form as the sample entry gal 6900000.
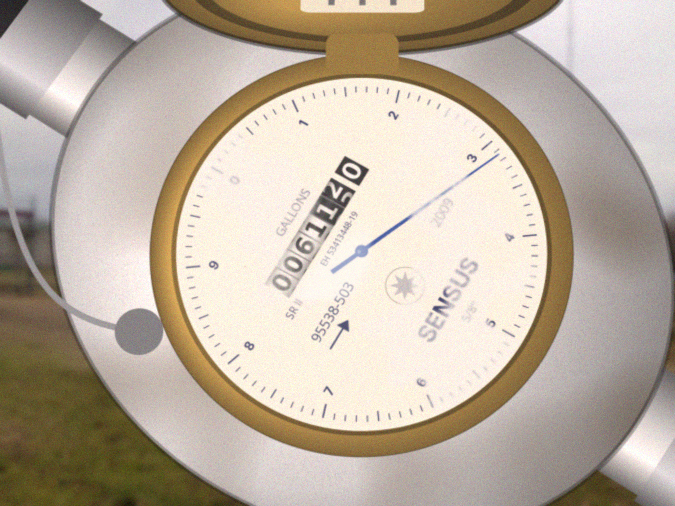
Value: gal 61123.1
